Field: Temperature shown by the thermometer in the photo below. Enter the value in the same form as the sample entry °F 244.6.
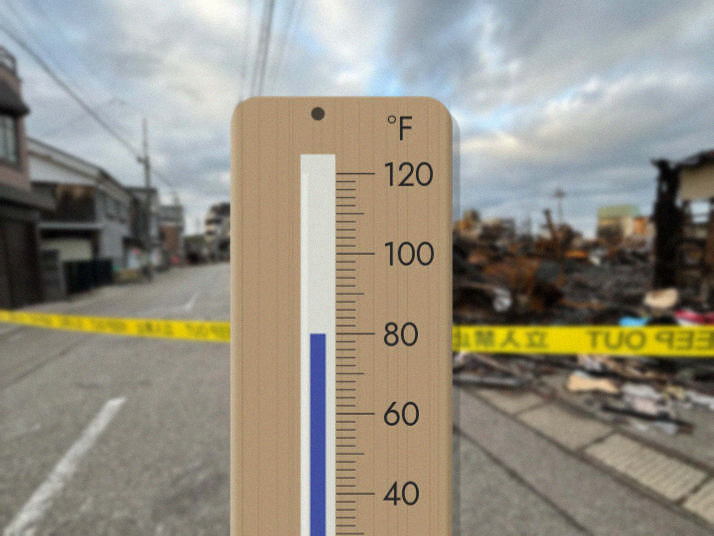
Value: °F 80
